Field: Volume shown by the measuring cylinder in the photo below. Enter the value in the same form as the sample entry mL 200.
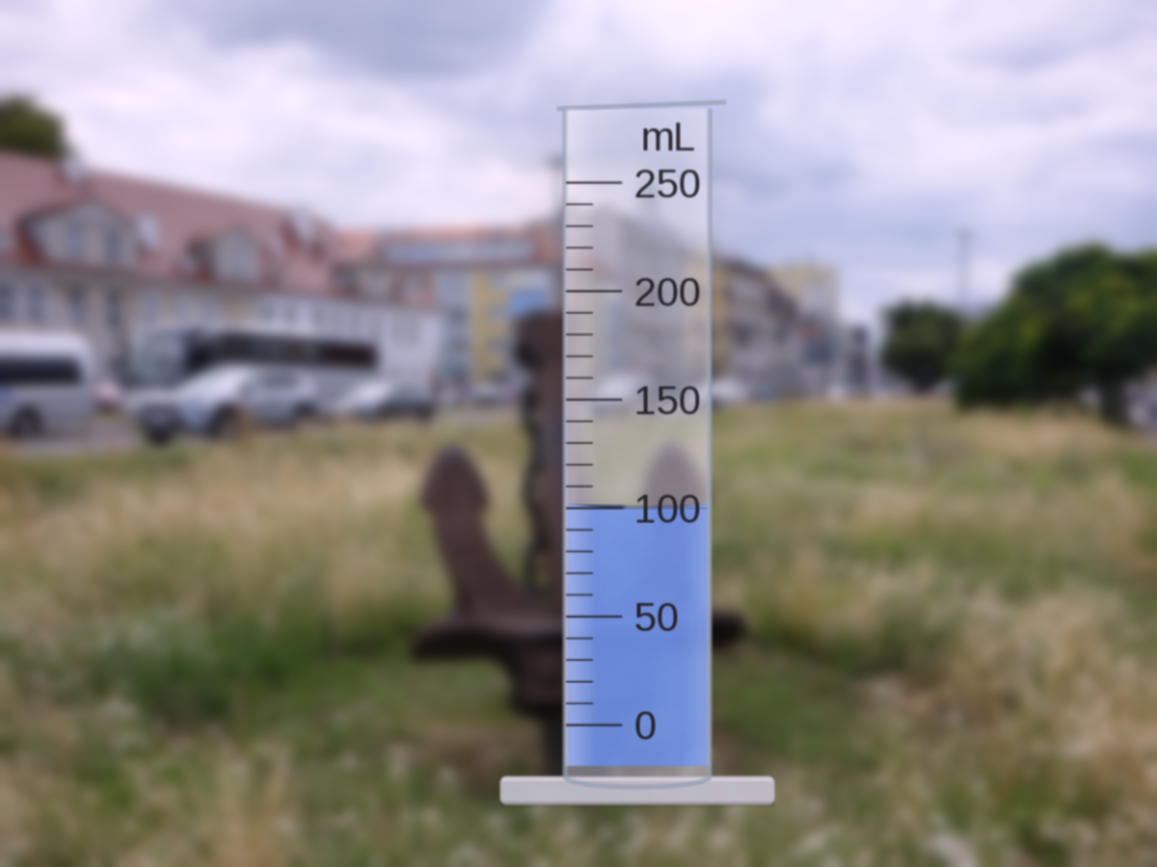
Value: mL 100
